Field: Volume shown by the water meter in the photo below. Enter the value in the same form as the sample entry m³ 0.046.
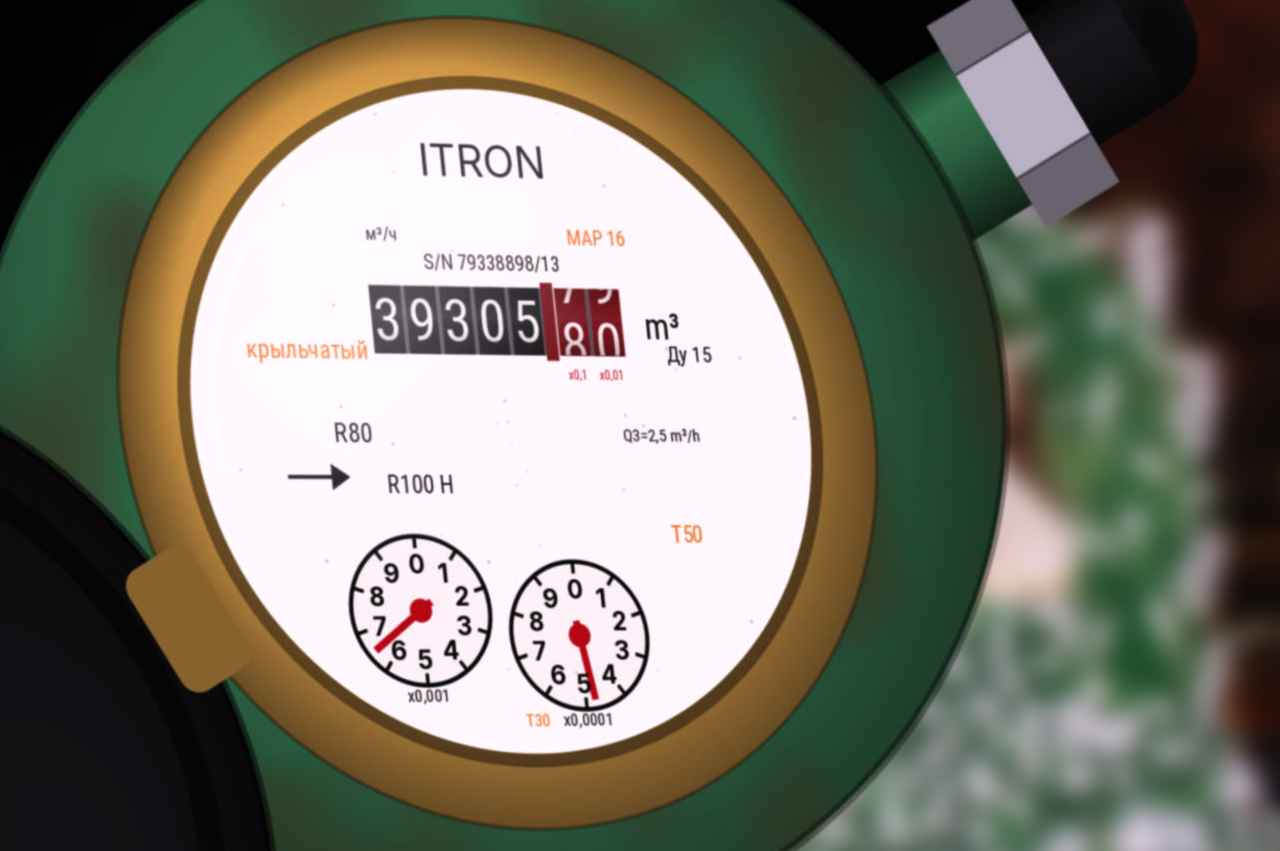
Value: m³ 39305.7964
